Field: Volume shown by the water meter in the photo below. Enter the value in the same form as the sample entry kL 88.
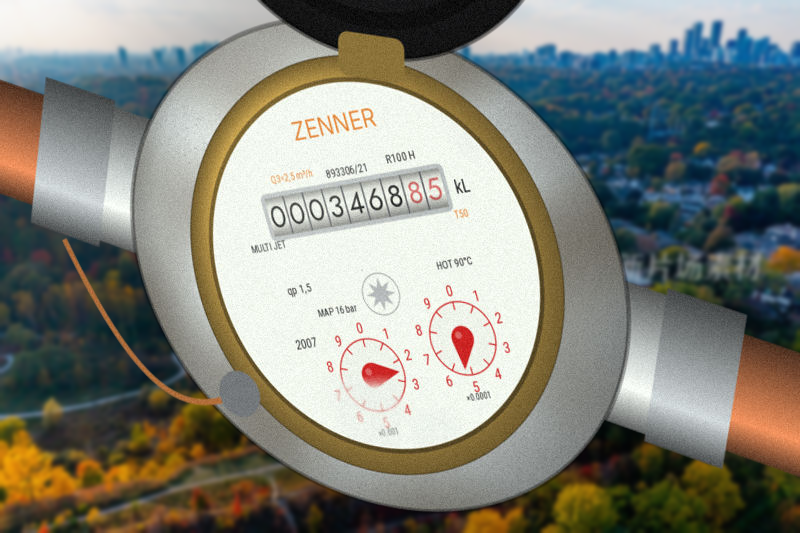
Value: kL 3468.8525
